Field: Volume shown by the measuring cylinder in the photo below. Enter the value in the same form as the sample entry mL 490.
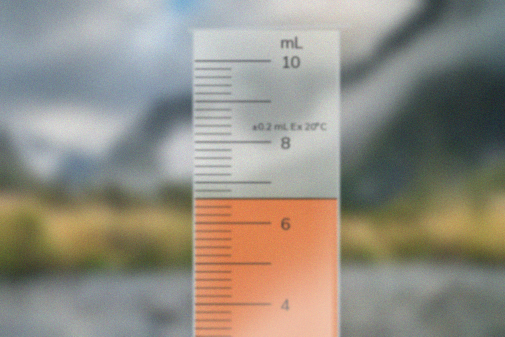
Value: mL 6.6
